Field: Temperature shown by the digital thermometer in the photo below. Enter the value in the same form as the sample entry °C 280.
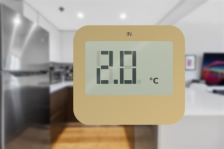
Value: °C 2.0
